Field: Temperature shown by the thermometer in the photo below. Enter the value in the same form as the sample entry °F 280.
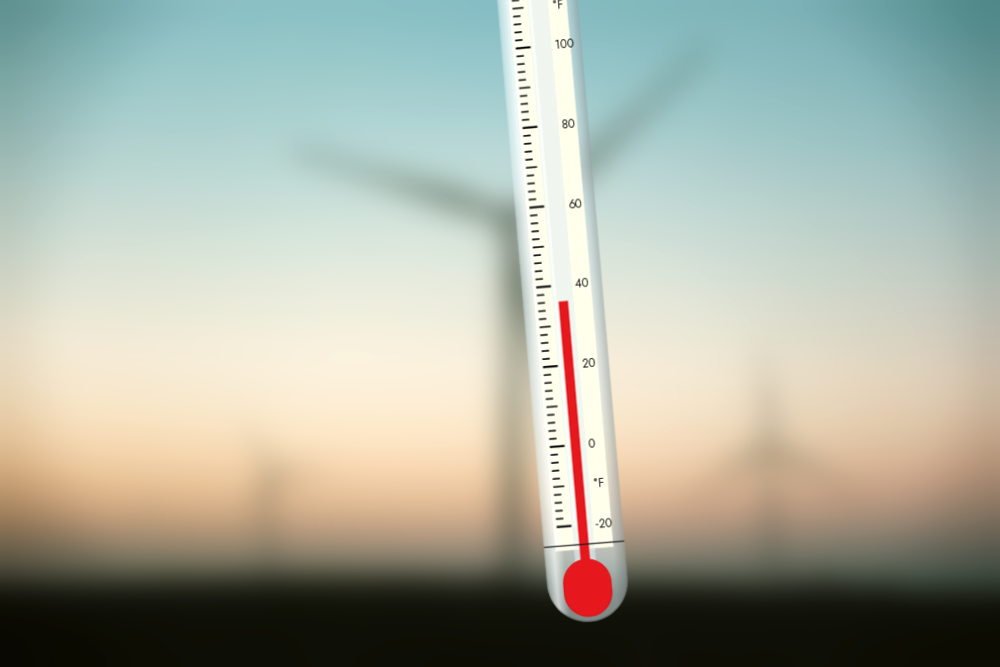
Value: °F 36
